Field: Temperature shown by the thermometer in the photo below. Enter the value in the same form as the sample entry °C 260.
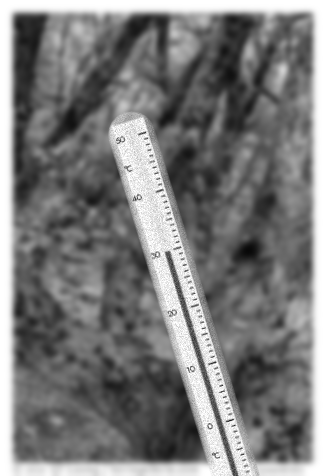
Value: °C 30
